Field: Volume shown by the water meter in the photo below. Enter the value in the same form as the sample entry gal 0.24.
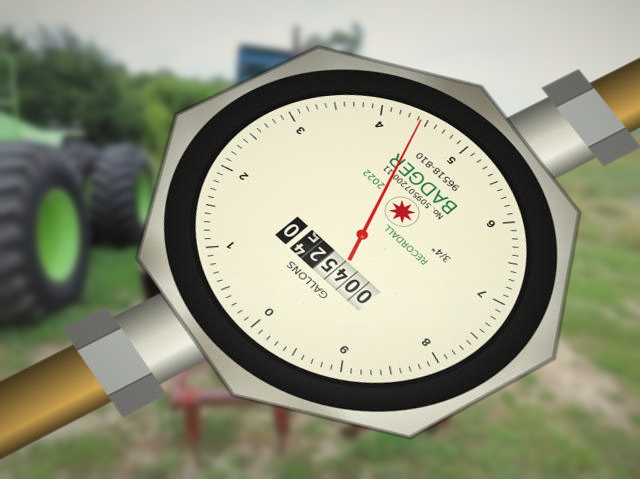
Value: gal 45244.4
